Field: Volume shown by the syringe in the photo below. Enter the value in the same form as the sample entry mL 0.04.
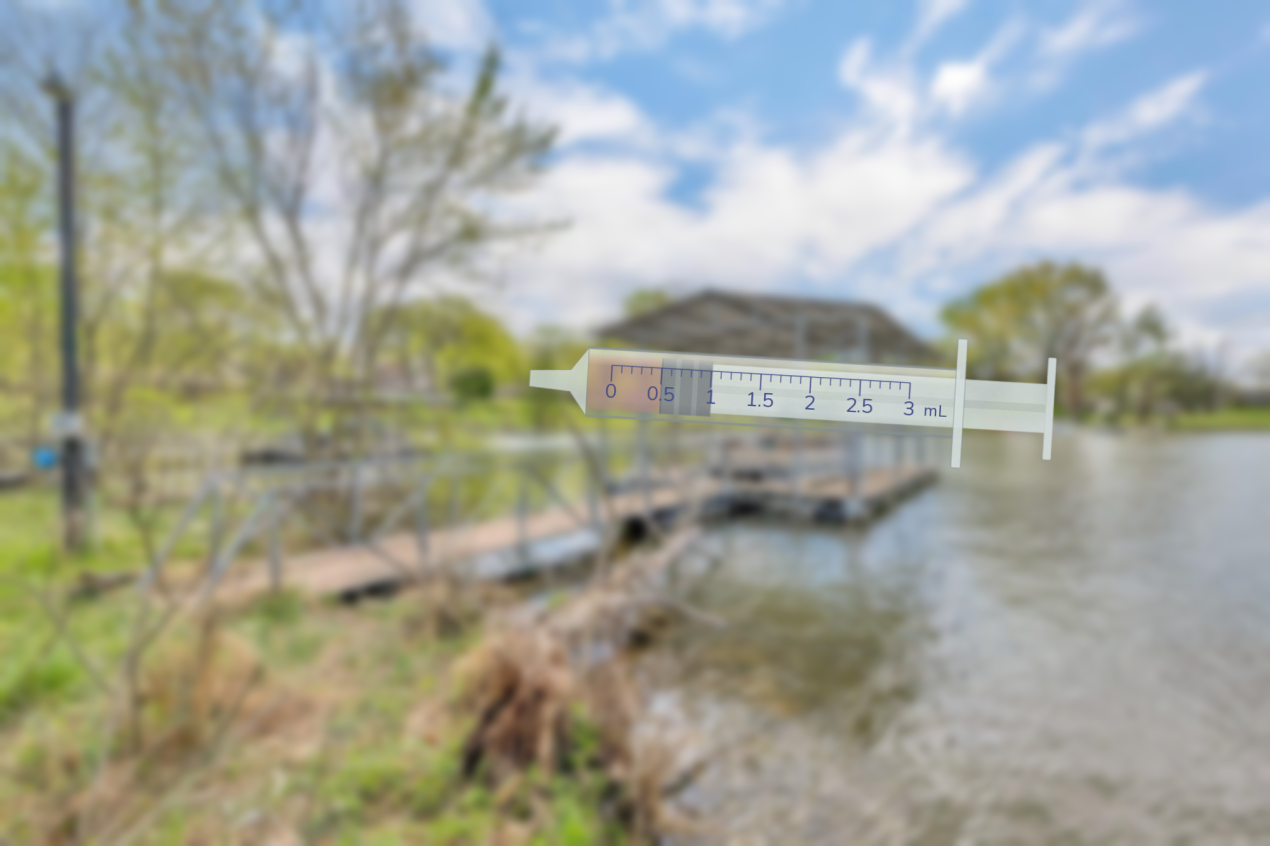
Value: mL 0.5
